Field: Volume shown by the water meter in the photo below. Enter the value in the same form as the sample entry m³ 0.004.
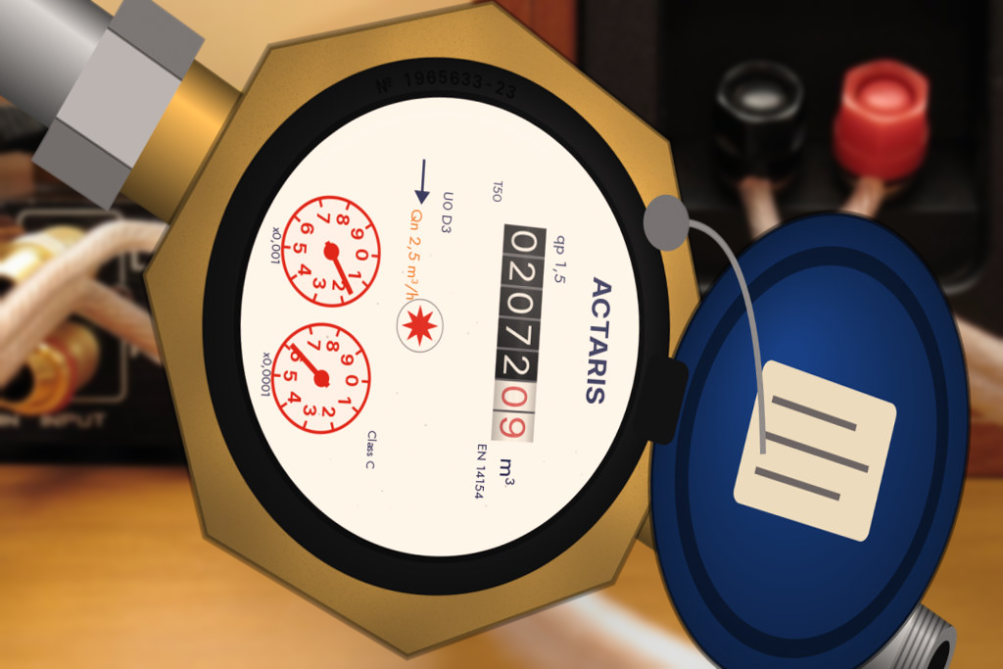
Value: m³ 2072.0916
